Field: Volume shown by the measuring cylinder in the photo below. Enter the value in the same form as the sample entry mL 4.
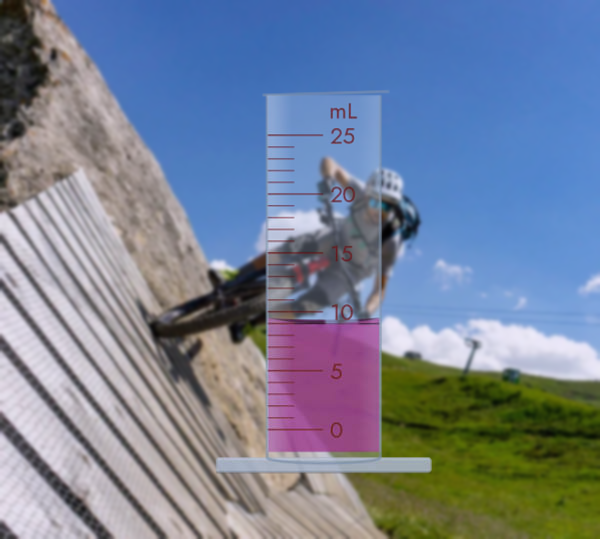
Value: mL 9
